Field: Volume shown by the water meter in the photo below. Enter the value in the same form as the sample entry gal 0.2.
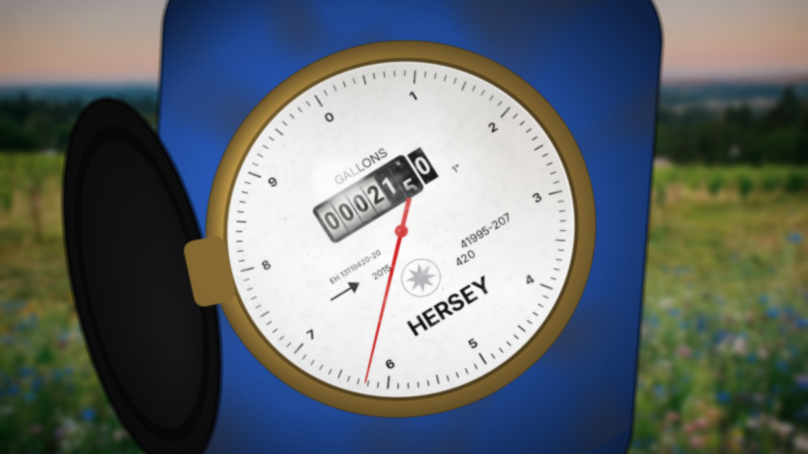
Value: gal 2146.2
